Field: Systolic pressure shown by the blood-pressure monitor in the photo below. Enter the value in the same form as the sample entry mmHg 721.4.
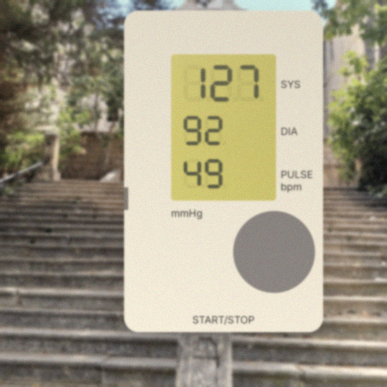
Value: mmHg 127
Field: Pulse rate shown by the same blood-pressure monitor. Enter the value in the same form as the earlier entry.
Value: bpm 49
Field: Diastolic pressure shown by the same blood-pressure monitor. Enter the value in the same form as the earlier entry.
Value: mmHg 92
